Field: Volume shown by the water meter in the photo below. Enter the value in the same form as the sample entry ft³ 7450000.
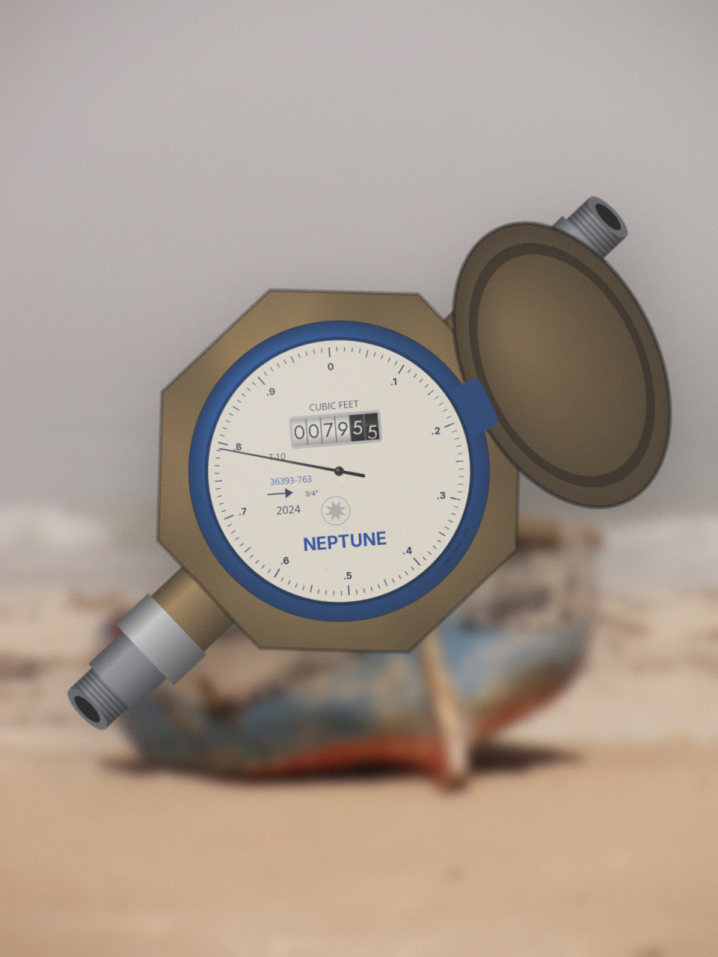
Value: ft³ 7954.79
